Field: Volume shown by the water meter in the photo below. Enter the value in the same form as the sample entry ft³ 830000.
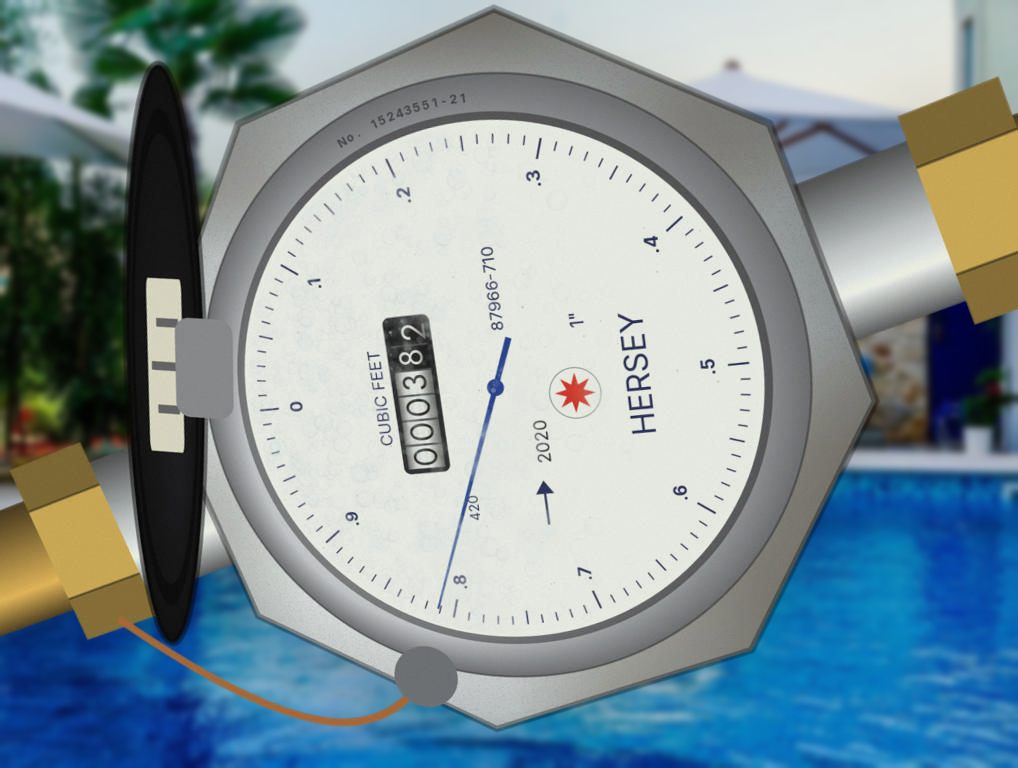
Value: ft³ 381.81
